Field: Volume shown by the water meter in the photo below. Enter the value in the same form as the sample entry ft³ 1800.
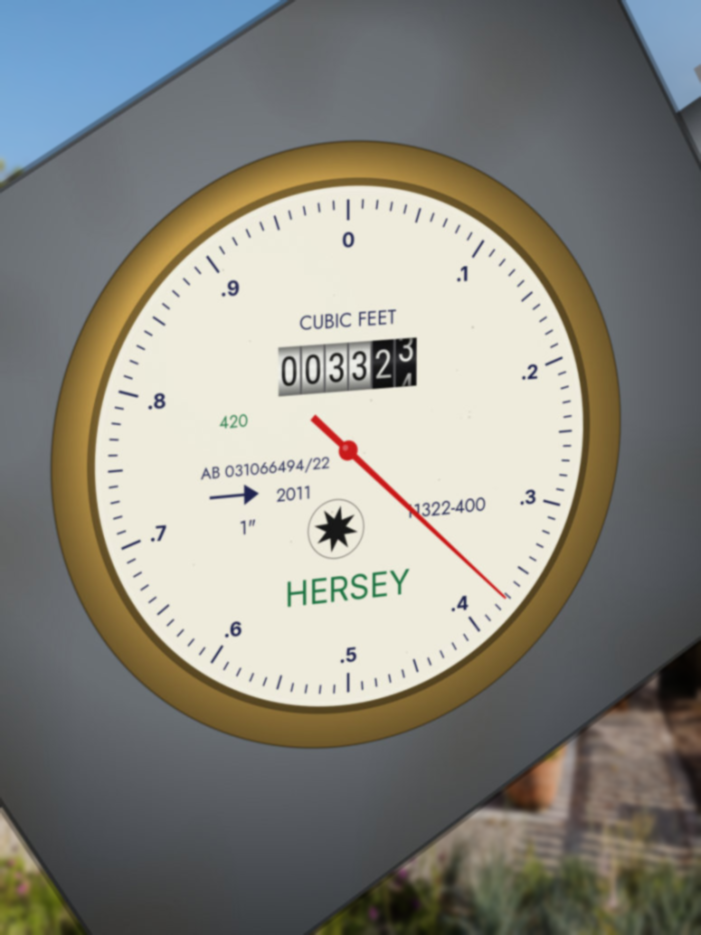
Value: ft³ 3323.37
